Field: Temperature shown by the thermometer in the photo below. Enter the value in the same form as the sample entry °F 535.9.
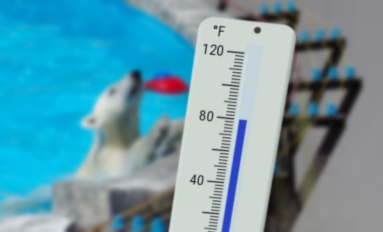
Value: °F 80
